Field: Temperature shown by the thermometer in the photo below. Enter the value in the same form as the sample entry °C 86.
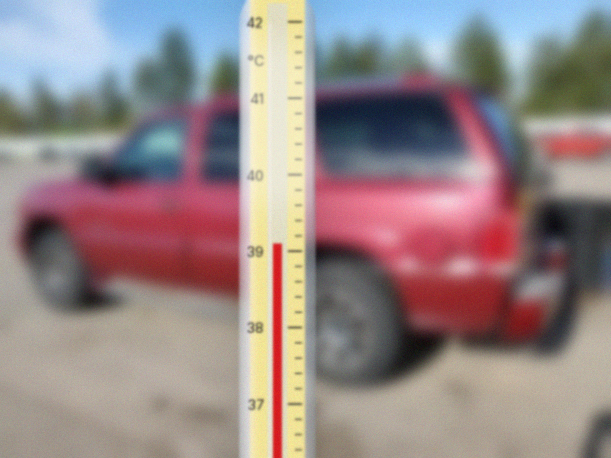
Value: °C 39.1
